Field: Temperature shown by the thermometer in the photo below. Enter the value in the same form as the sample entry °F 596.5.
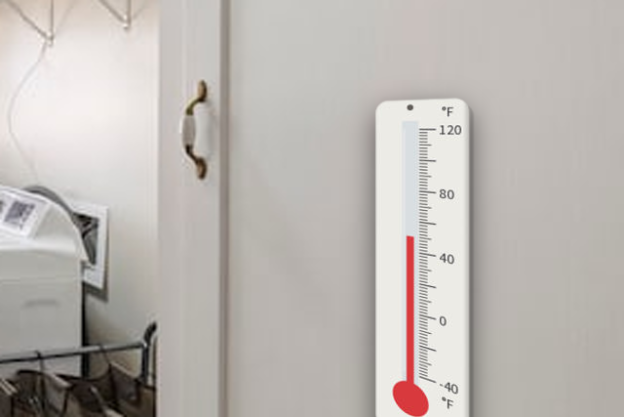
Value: °F 50
